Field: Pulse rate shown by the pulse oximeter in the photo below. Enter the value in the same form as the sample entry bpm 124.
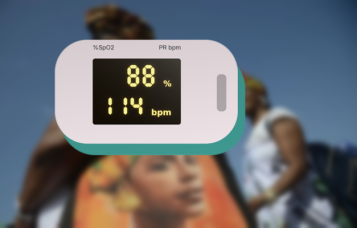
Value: bpm 114
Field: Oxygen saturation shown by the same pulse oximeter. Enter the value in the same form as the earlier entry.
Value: % 88
